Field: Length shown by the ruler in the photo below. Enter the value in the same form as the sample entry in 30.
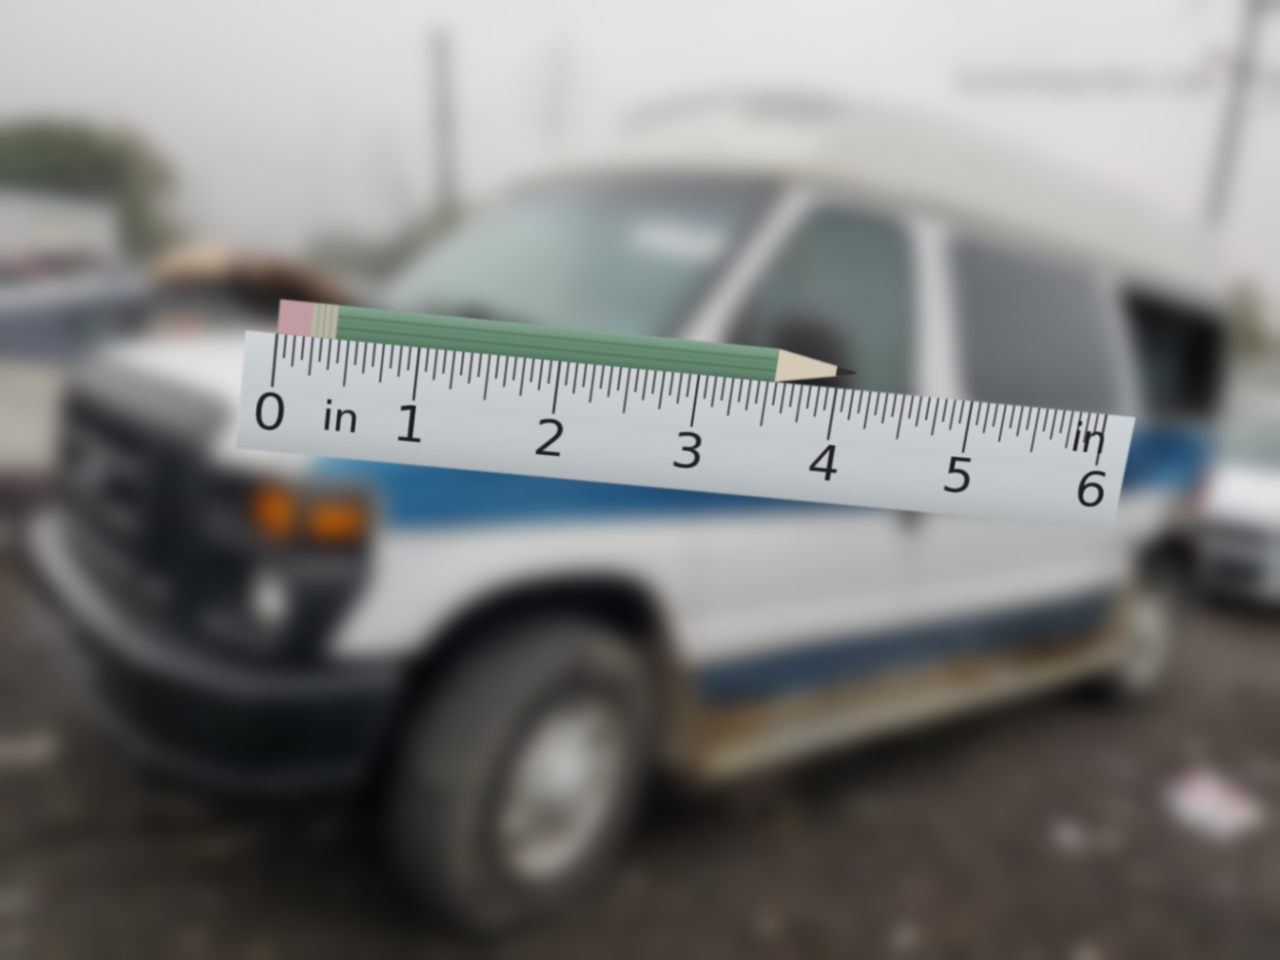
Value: in 4.125
